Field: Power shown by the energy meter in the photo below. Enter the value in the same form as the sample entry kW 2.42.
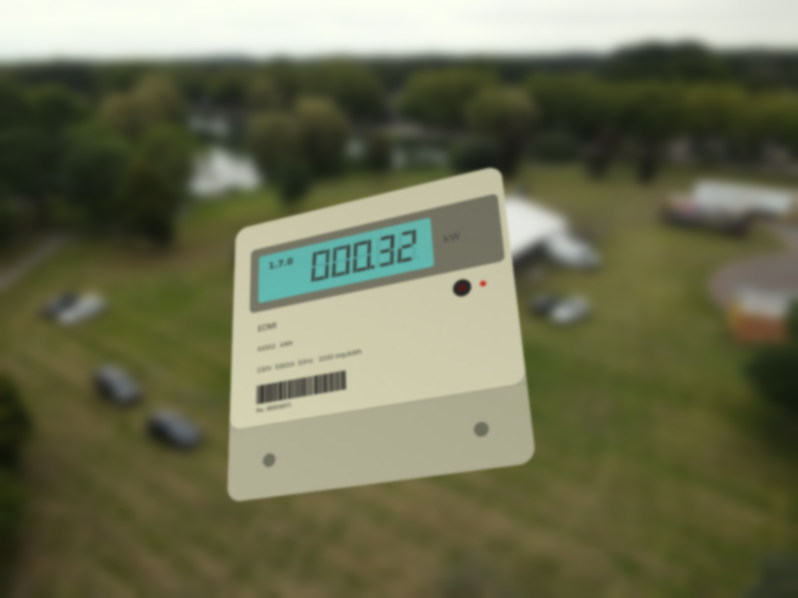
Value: kW 0.32
